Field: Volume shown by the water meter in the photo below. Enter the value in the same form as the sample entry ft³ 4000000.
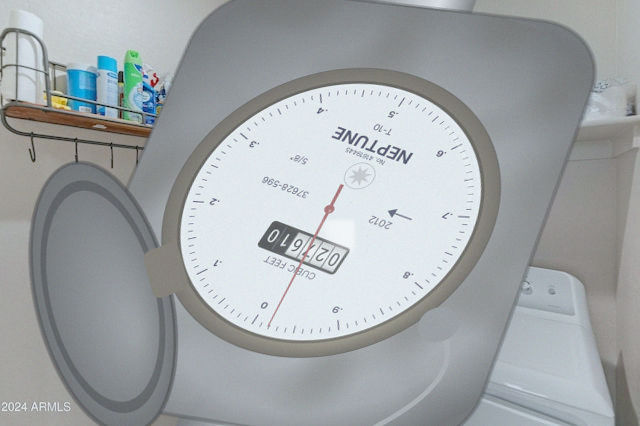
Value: ft³ 27609.98
